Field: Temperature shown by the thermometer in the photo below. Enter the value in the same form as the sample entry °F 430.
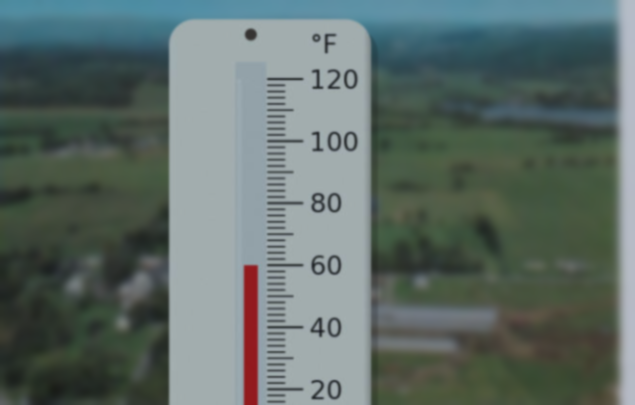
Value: °F 60
